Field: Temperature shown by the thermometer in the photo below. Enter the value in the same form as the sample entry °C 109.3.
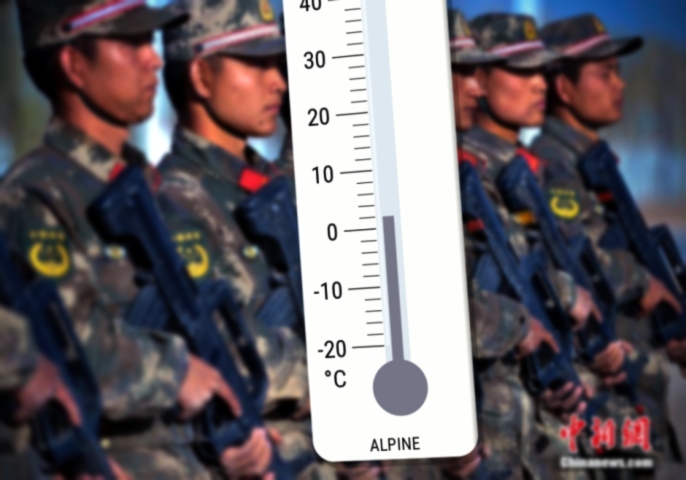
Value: °C 2
